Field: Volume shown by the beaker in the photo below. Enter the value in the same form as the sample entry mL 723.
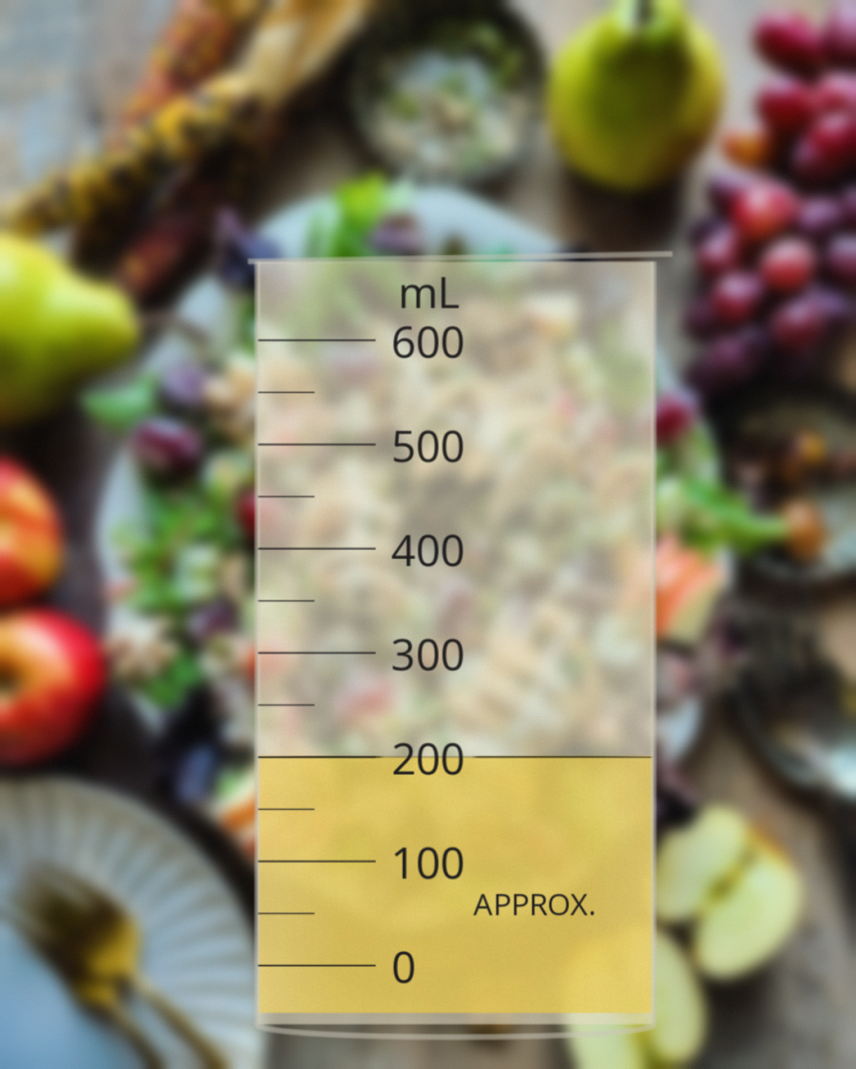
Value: mL 200
